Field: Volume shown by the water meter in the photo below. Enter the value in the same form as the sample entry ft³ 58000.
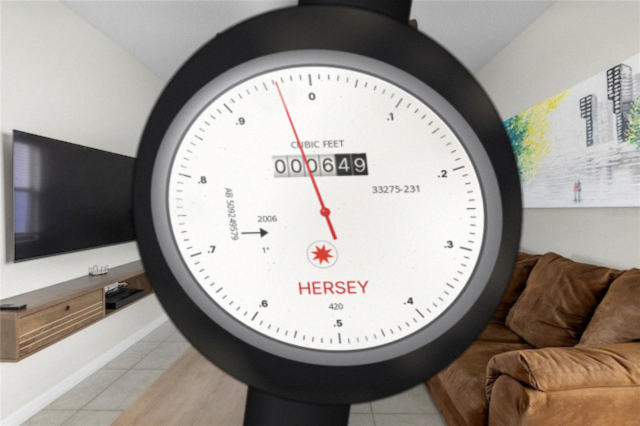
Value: ft³ 648.96
